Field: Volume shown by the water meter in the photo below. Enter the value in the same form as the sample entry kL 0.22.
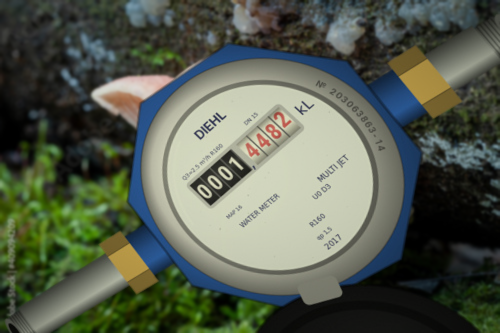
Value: kL 1.4482
